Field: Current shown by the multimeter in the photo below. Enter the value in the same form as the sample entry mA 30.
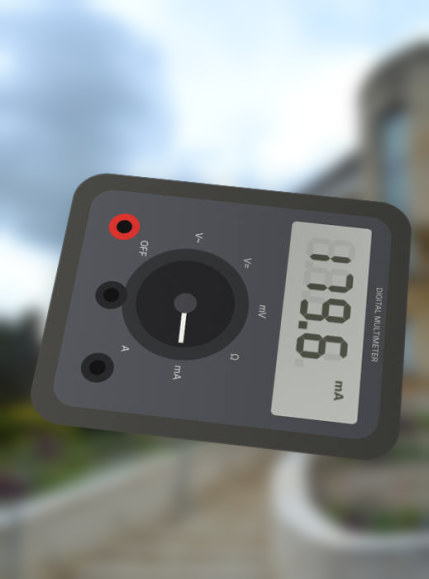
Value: mA 179.6
